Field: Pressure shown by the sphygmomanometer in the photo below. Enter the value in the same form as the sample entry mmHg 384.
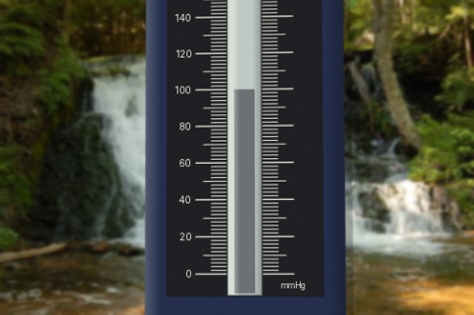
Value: mmHg 100
